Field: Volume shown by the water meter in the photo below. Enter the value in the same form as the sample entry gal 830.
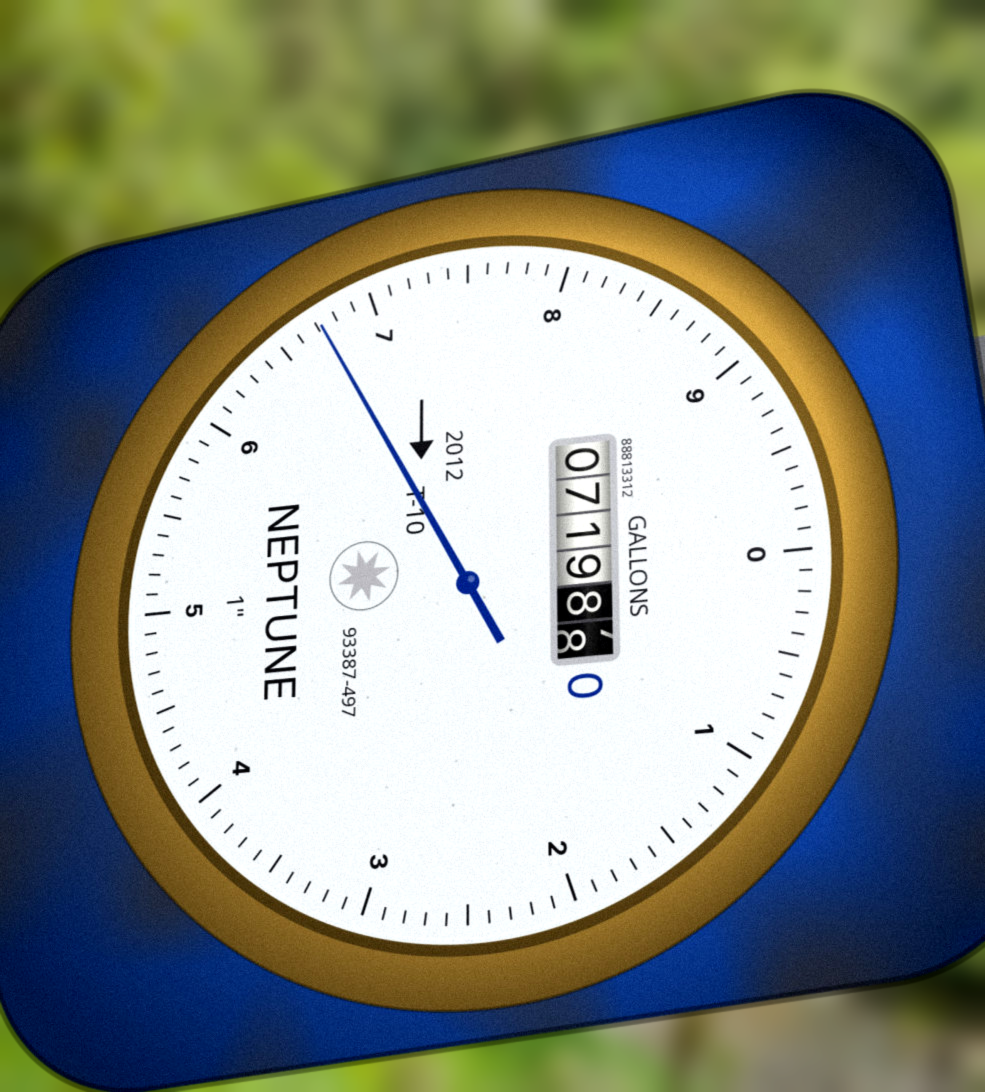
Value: gal 719876.7
